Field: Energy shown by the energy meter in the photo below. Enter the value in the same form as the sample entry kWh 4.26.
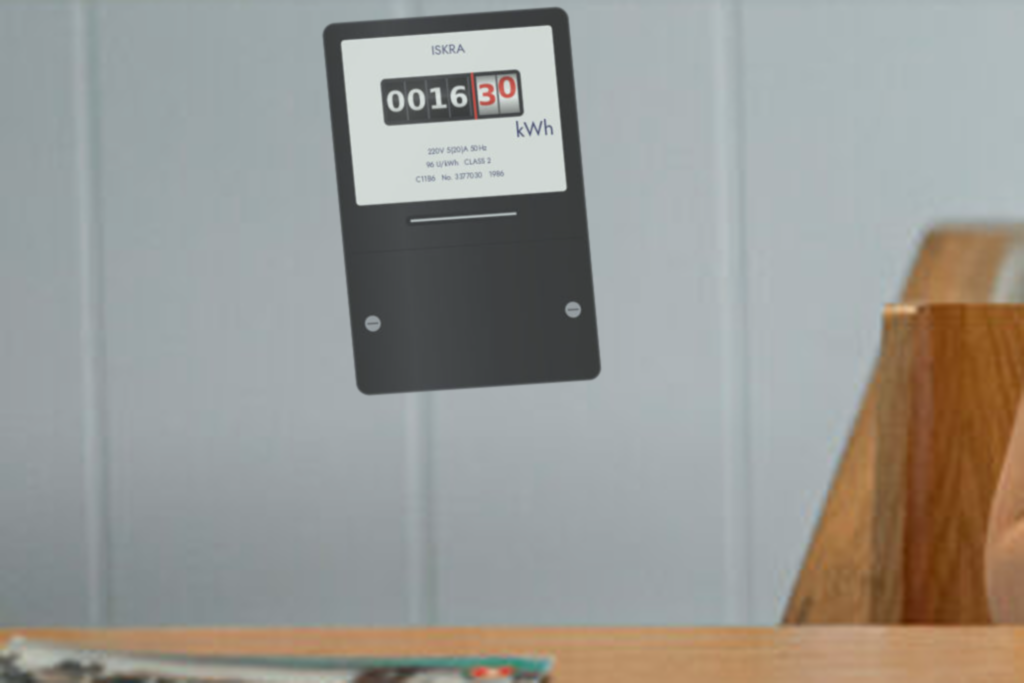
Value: kWh 16.30
